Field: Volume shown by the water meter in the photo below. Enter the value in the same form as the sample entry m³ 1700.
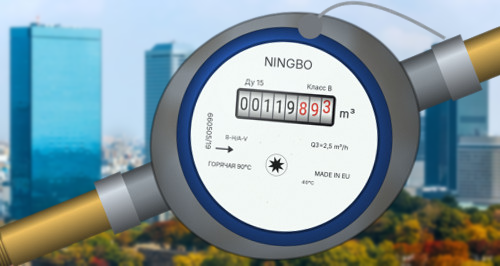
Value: m³ 119.893
